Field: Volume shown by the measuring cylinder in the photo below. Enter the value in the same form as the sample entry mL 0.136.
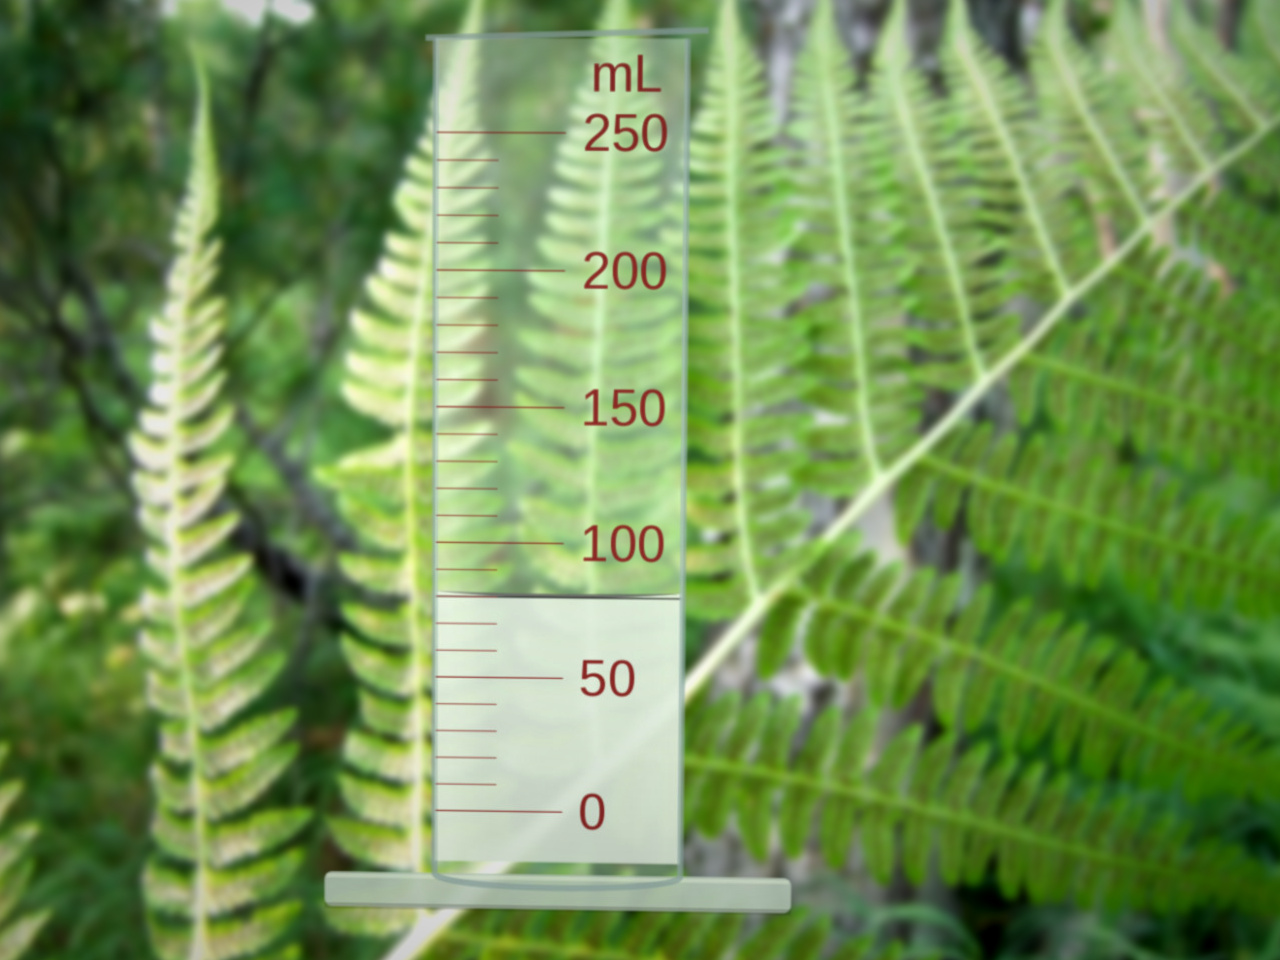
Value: mL 80
